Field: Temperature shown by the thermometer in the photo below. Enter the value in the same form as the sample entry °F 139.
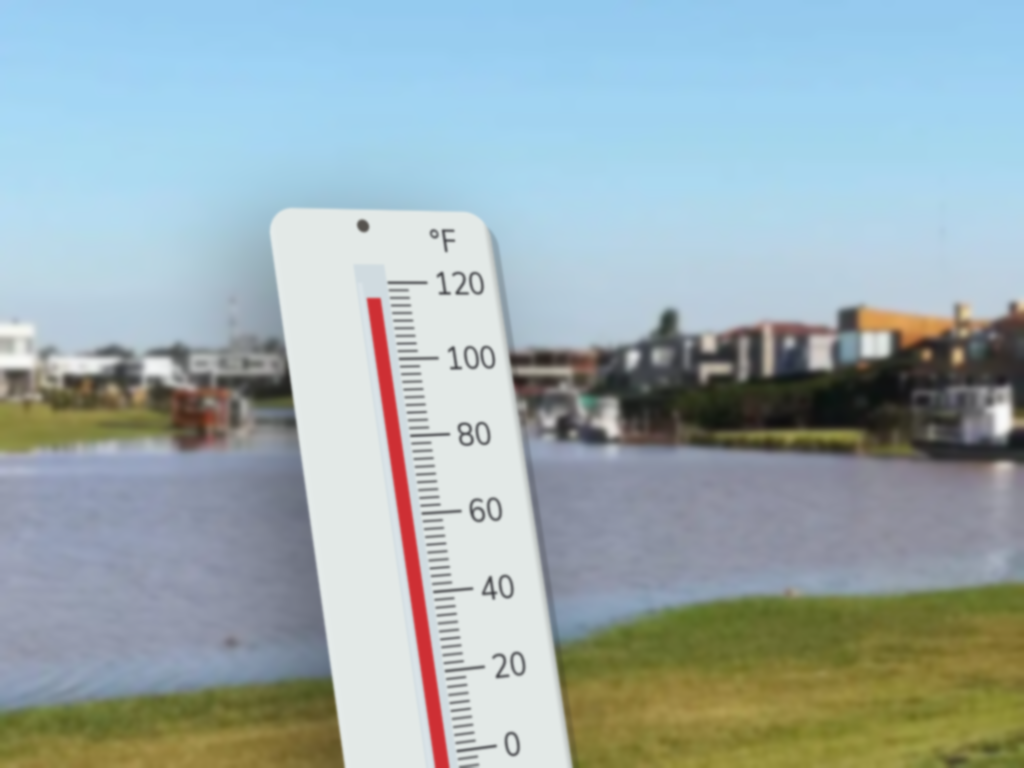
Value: °F 116
